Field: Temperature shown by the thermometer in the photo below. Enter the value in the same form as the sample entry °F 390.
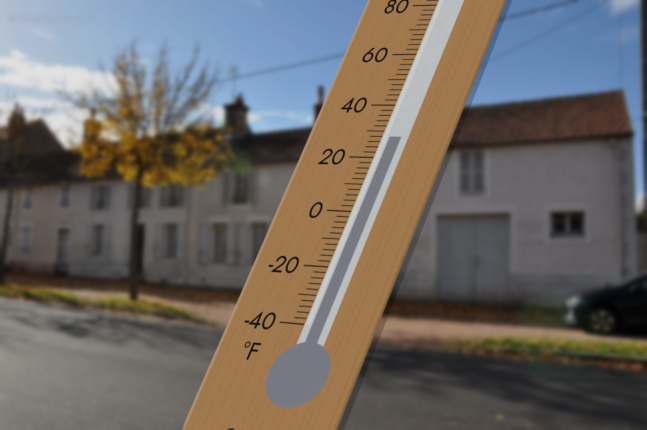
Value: °F 28
